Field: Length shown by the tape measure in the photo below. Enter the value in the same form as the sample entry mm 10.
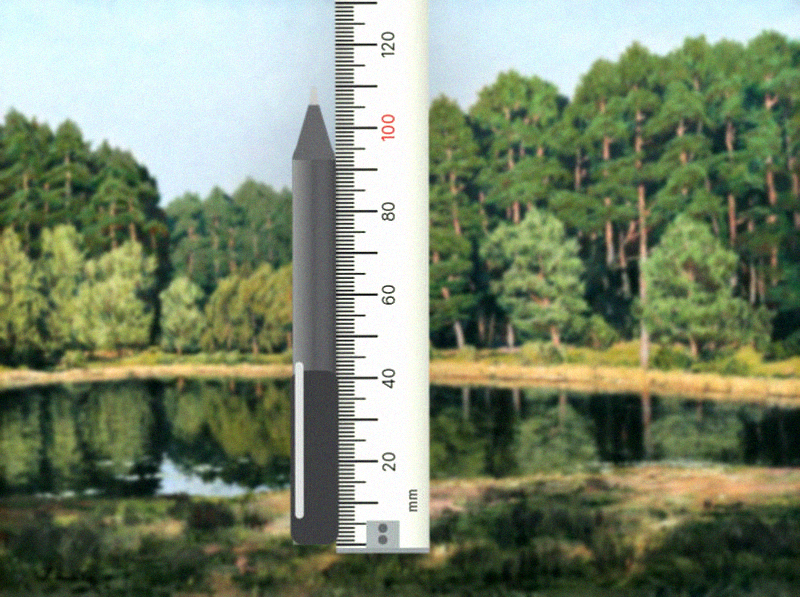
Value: mm 110
